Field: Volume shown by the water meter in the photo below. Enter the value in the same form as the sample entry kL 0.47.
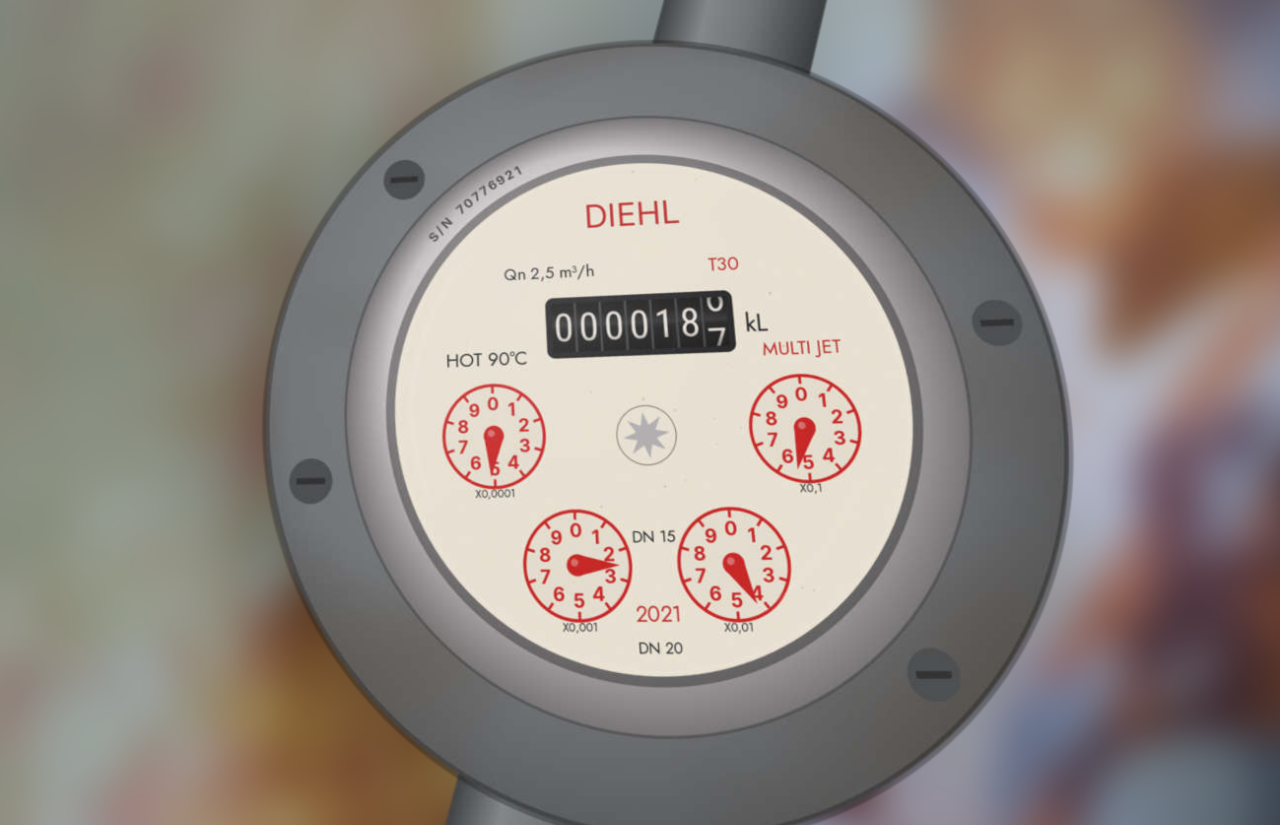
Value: kL 186.5425
